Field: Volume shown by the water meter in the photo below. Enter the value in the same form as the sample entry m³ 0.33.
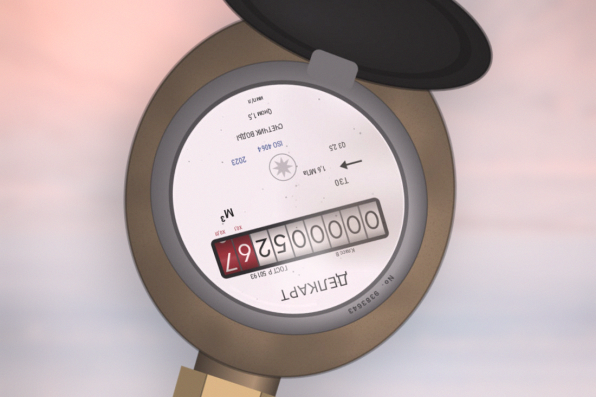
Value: m³ 52.67
